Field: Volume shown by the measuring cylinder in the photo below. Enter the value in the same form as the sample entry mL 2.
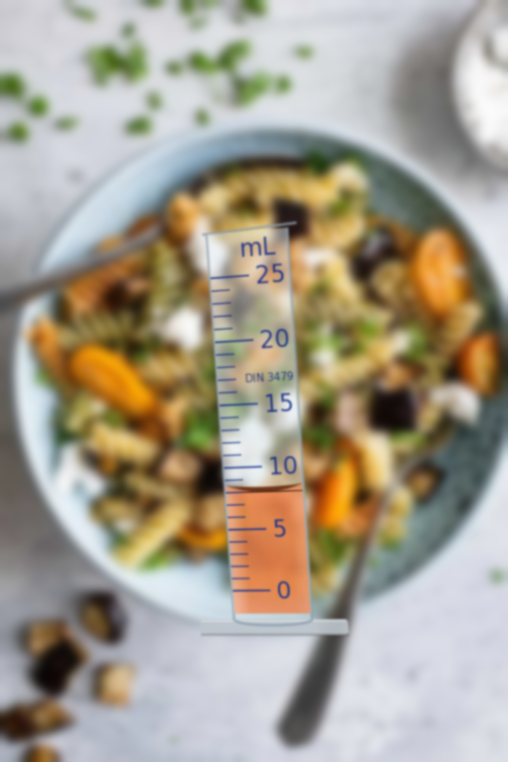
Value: mL 8
